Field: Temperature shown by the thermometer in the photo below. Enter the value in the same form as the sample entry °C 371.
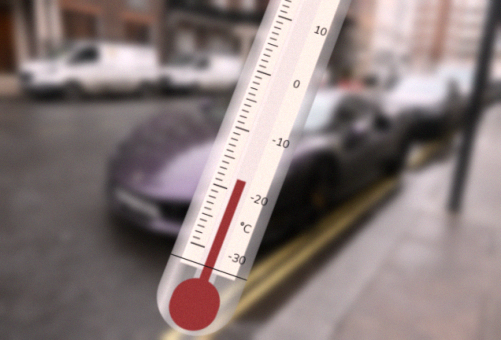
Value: °C -18
